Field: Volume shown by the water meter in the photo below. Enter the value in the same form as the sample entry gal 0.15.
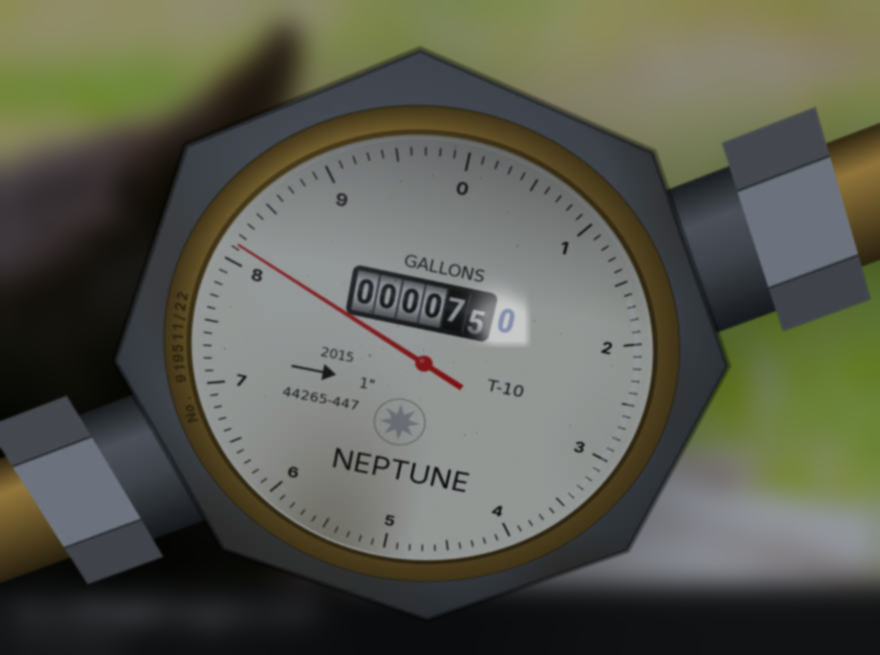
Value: gal 748.1
